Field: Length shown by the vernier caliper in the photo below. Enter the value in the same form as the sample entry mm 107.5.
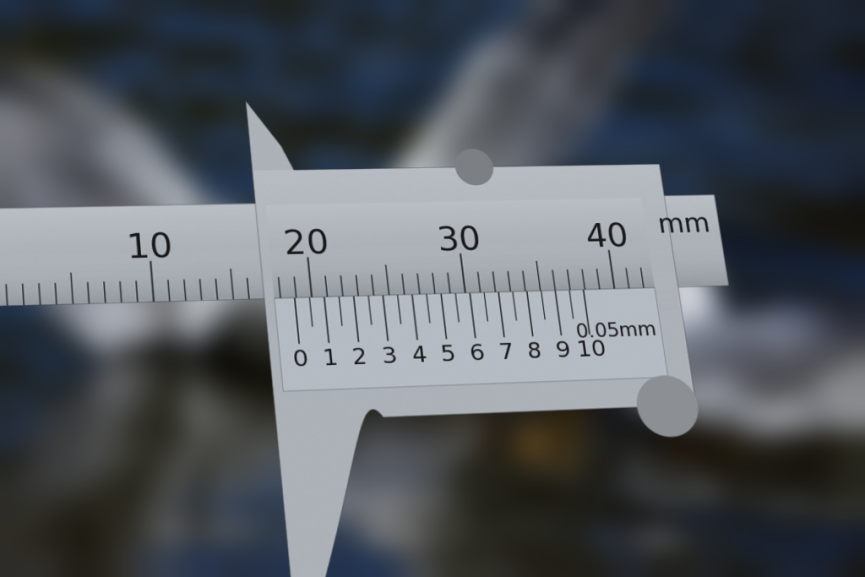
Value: mm 18.9
